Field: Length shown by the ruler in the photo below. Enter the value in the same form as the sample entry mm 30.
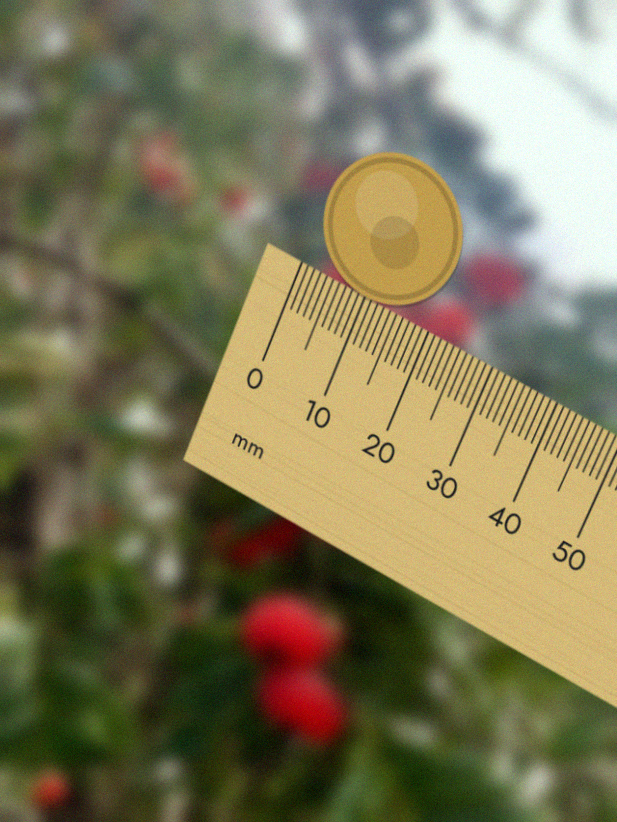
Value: mm 20
